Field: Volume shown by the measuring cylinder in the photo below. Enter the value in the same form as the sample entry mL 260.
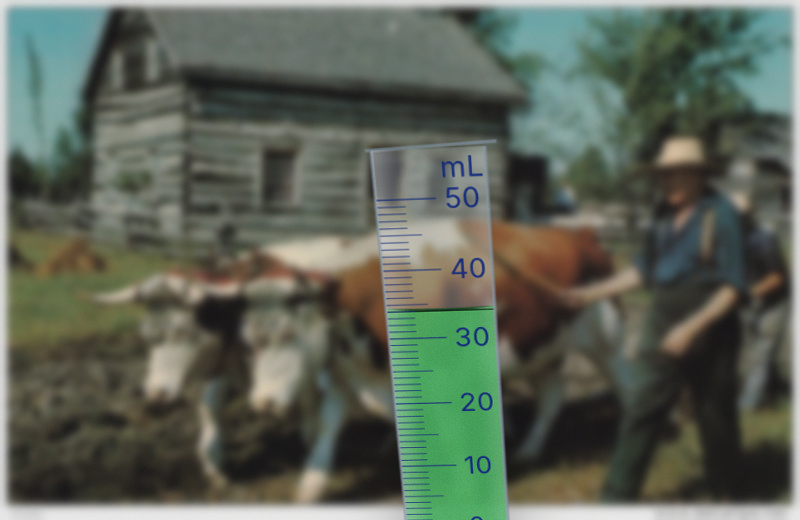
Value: mL 34
